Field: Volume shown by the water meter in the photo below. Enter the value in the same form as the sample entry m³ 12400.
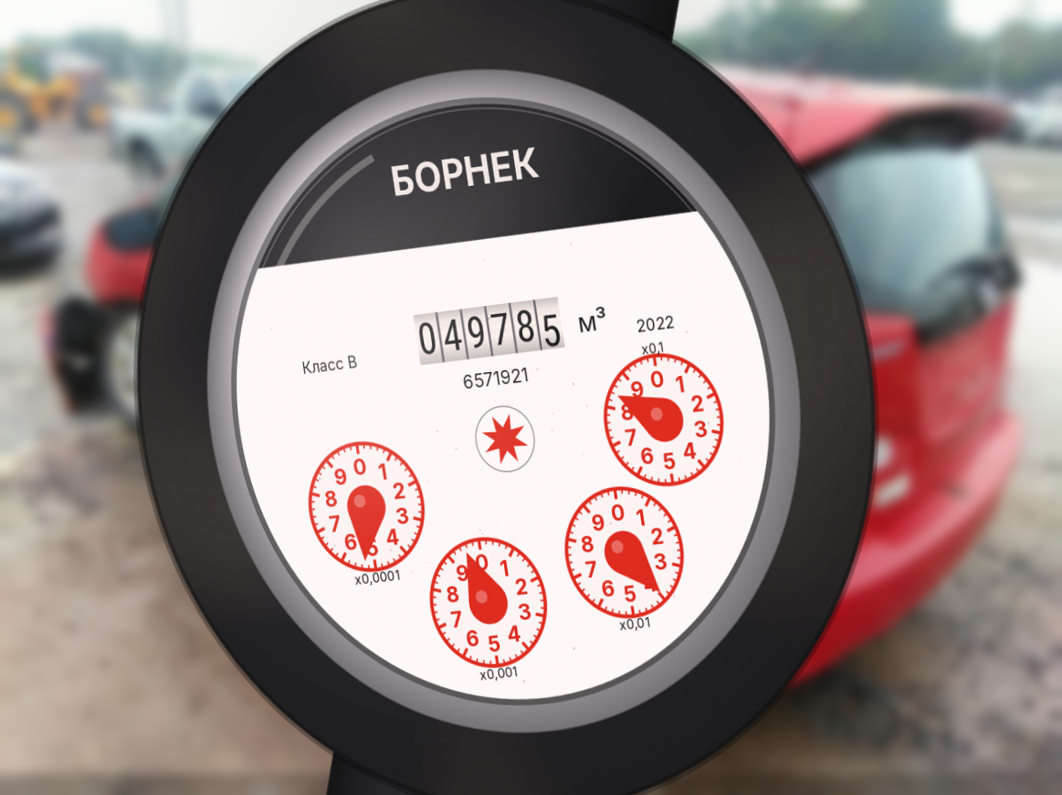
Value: m³ 49784.8395
